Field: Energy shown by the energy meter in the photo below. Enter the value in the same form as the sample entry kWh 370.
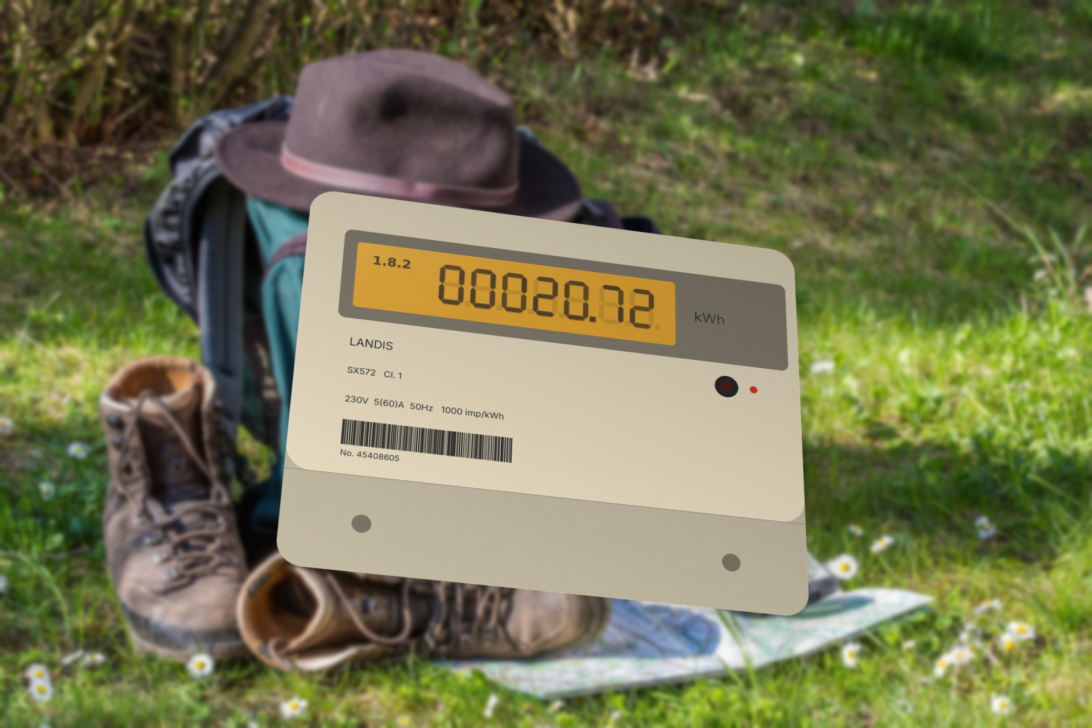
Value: kWh 20.72
